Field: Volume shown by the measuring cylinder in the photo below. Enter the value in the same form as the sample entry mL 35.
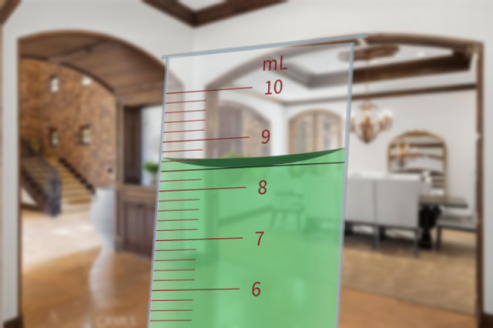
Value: mL 8.4
